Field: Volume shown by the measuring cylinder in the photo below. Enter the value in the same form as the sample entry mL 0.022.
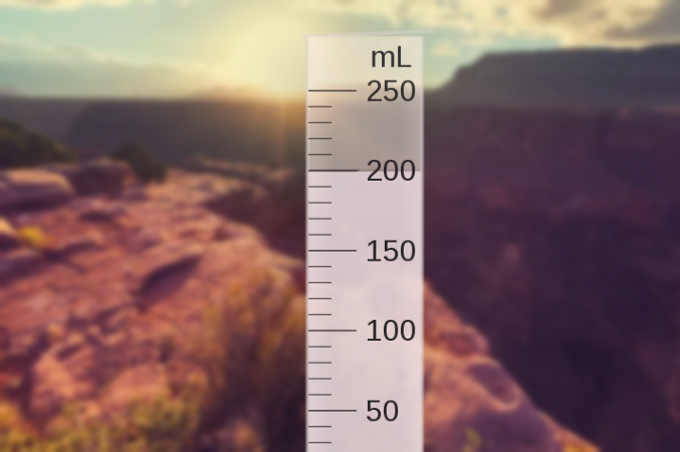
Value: mL 200
